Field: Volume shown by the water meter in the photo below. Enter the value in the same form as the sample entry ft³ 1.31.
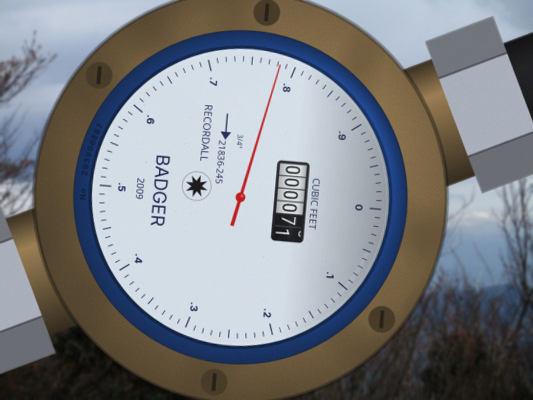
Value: ft³ 70.78
